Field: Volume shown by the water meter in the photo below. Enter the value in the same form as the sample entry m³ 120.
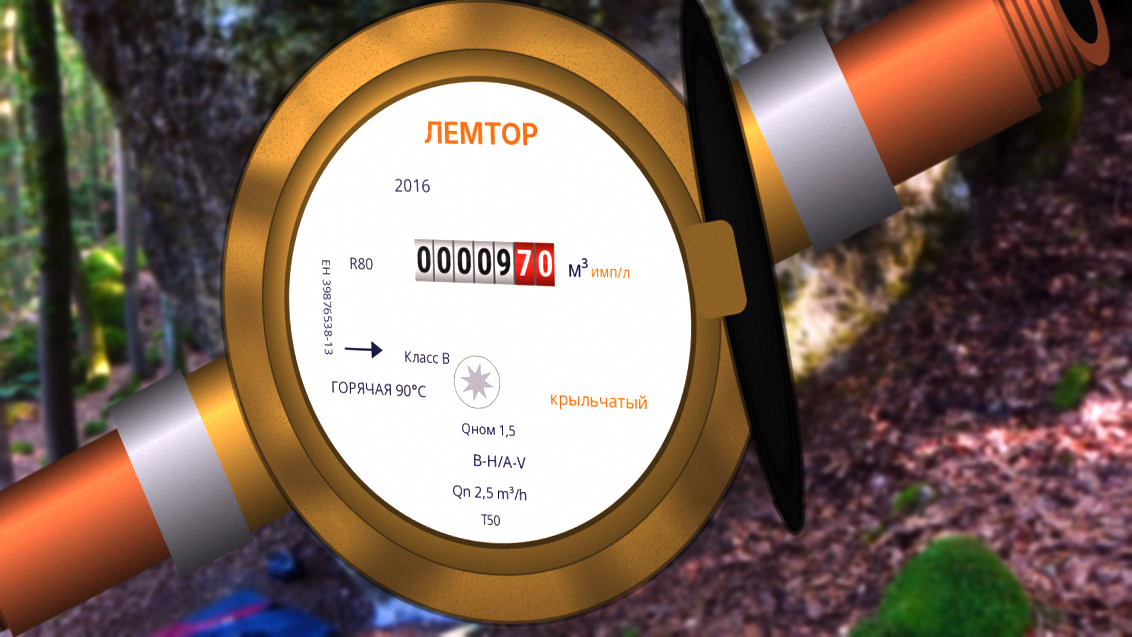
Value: m³ 9.70
